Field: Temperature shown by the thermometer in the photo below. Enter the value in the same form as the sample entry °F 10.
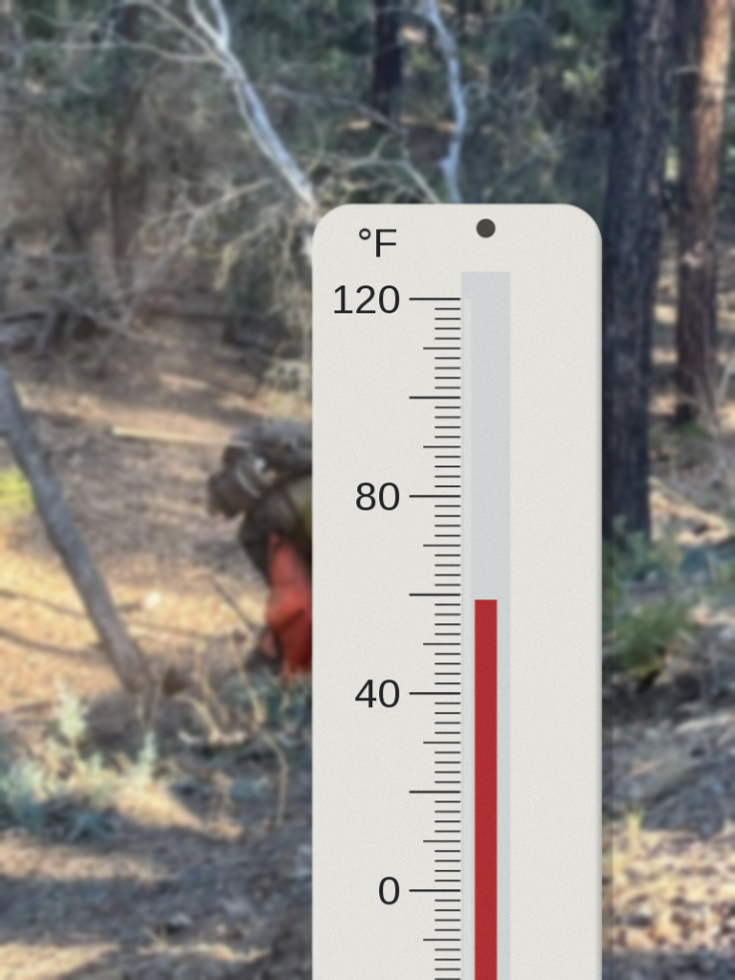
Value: °F 59
